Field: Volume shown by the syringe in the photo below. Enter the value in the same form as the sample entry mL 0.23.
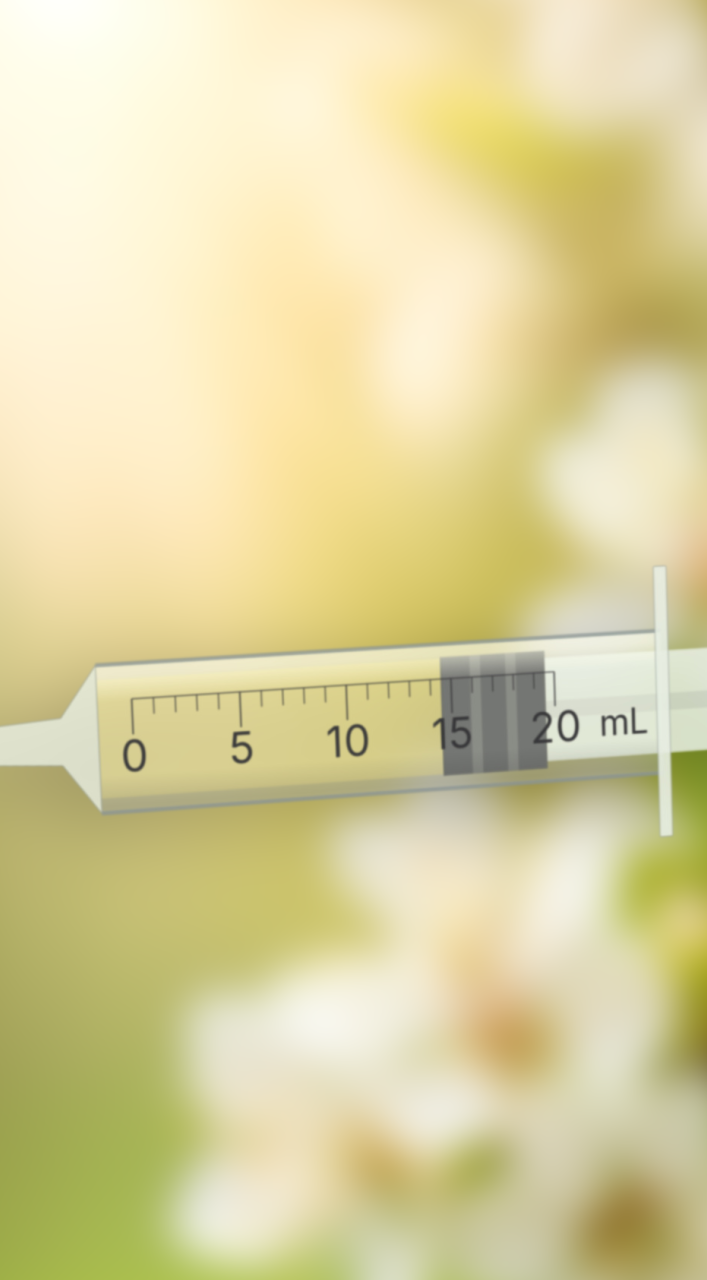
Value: mL 14.5
